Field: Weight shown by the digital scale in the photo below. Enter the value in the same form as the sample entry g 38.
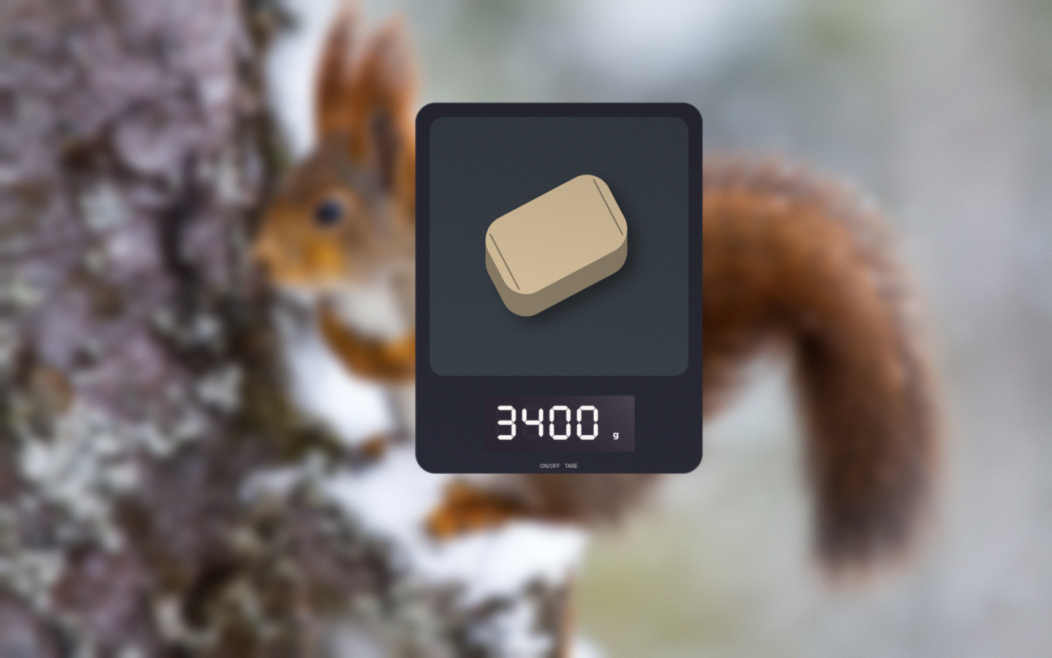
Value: g 3400
